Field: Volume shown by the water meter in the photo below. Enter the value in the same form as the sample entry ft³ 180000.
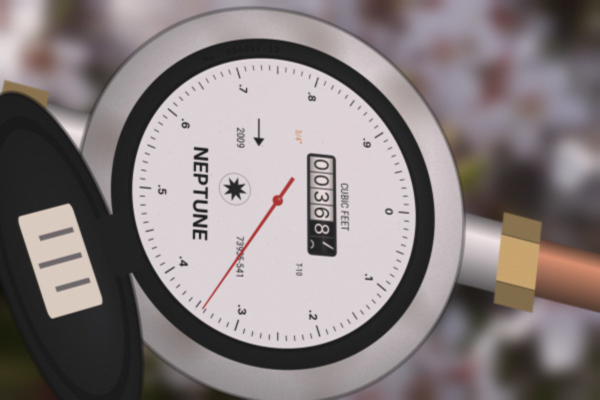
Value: ft³ 3687.34
